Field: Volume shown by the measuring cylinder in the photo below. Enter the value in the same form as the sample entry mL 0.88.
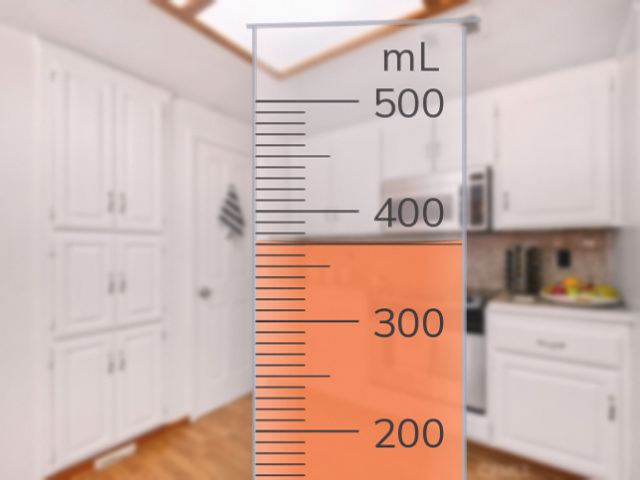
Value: mL 370
